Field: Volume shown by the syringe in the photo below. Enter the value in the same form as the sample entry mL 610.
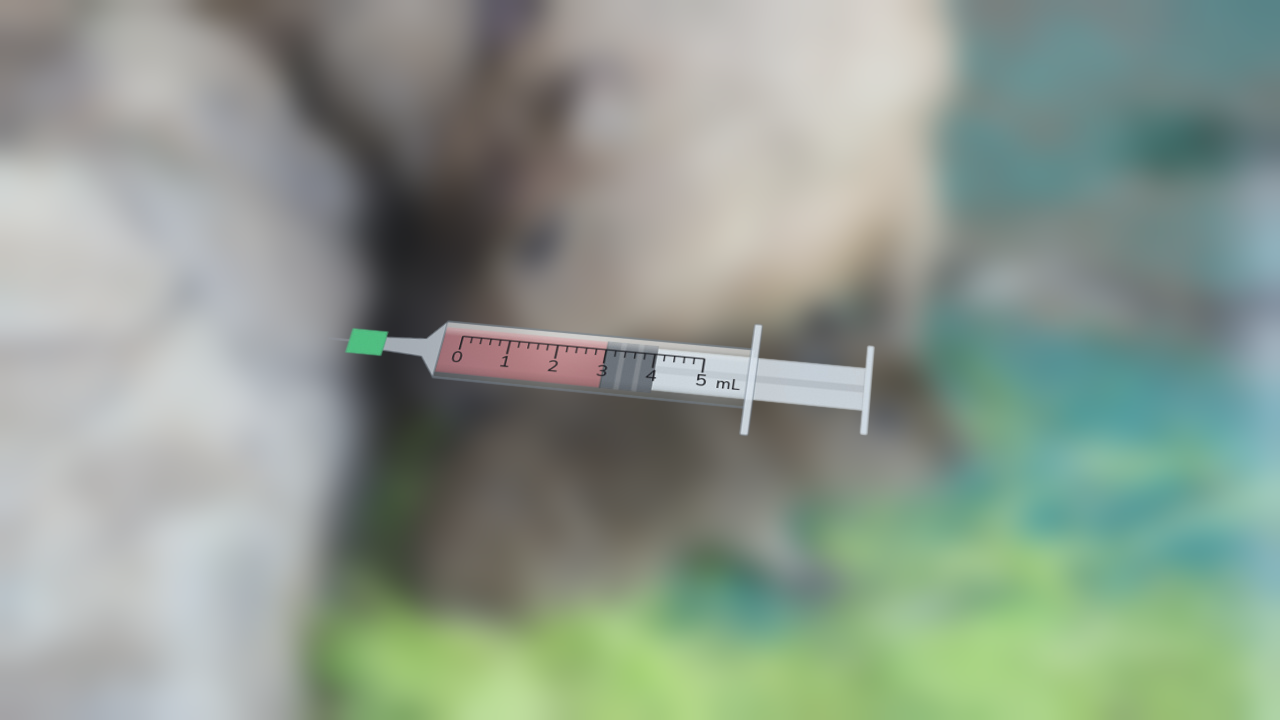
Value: mL 3
